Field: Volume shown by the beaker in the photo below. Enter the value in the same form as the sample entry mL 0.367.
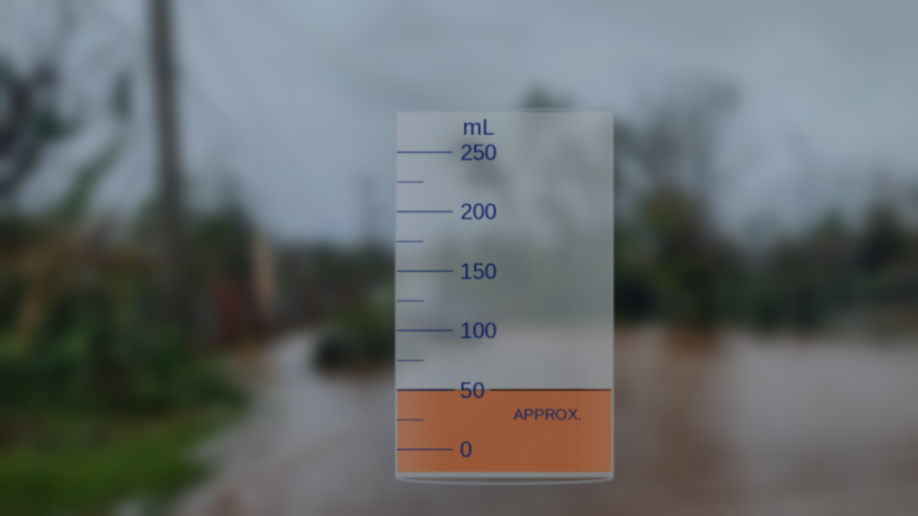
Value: mL 50
